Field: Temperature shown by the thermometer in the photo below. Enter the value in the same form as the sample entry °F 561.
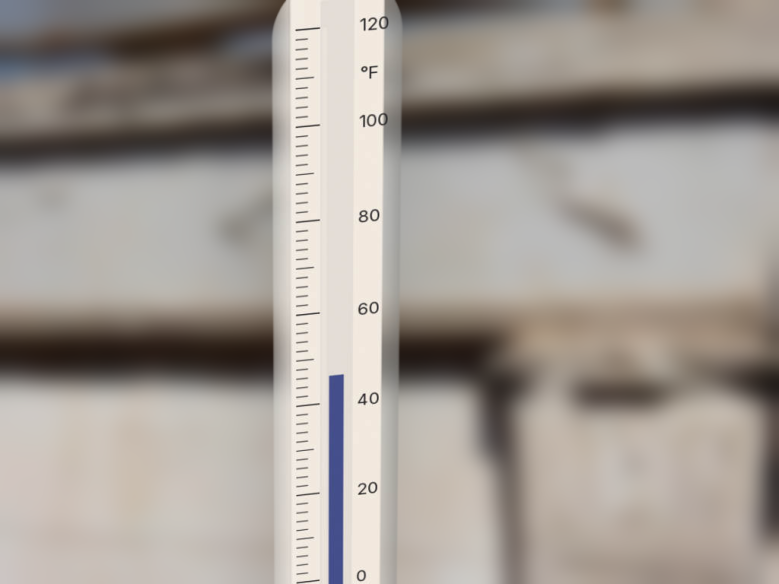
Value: °F 46
